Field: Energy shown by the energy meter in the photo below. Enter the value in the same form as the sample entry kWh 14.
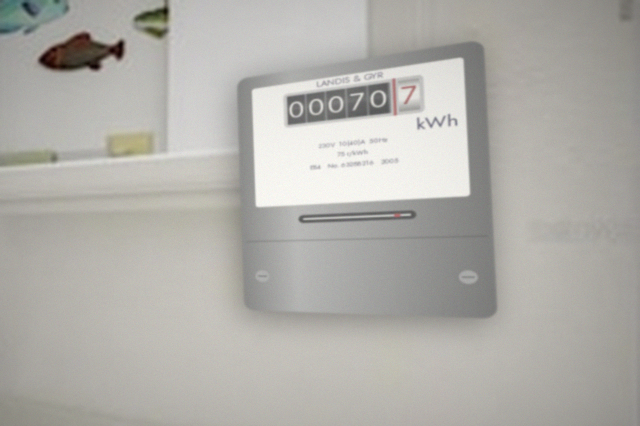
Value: kWh 70.7
